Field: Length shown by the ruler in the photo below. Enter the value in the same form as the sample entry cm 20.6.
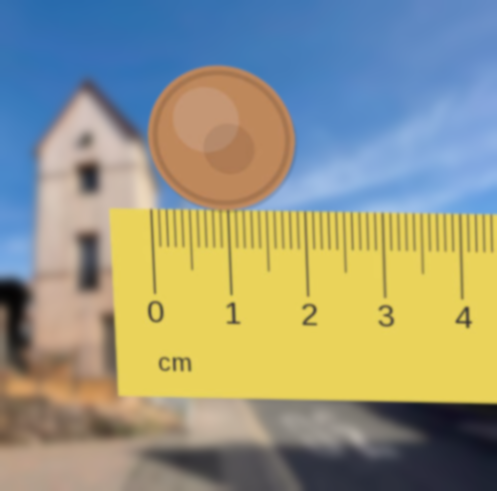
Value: cm 1.9
